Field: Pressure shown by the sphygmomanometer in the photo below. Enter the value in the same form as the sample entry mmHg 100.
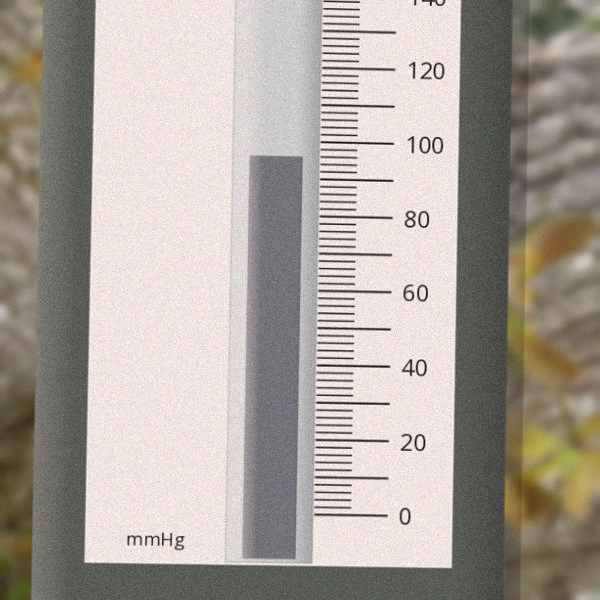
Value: mmHg 96
